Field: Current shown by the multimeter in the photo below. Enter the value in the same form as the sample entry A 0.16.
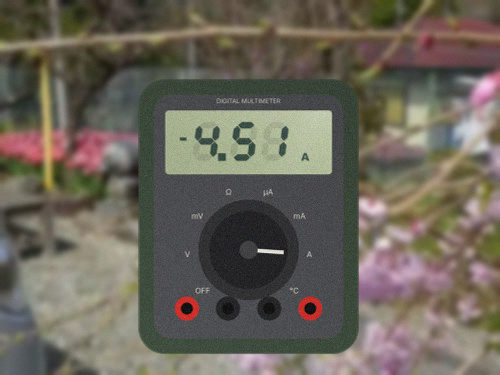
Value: A -4.51
